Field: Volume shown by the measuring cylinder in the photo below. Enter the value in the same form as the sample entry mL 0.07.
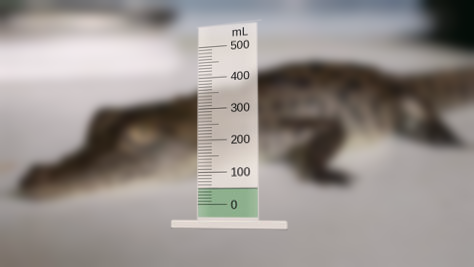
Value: mL 50
